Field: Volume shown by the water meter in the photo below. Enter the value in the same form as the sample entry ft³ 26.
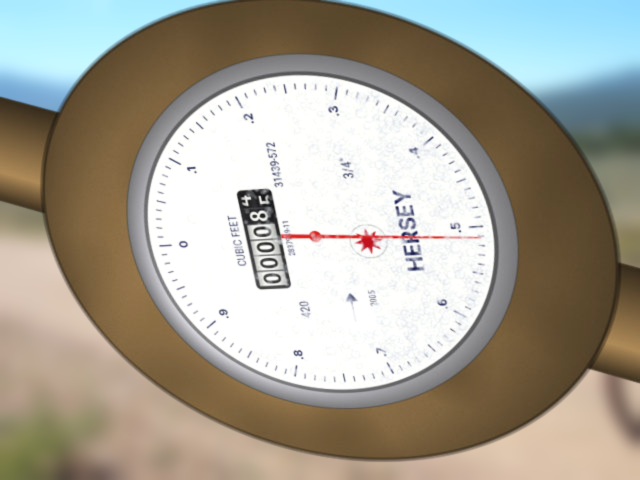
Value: ft³ 84.51
